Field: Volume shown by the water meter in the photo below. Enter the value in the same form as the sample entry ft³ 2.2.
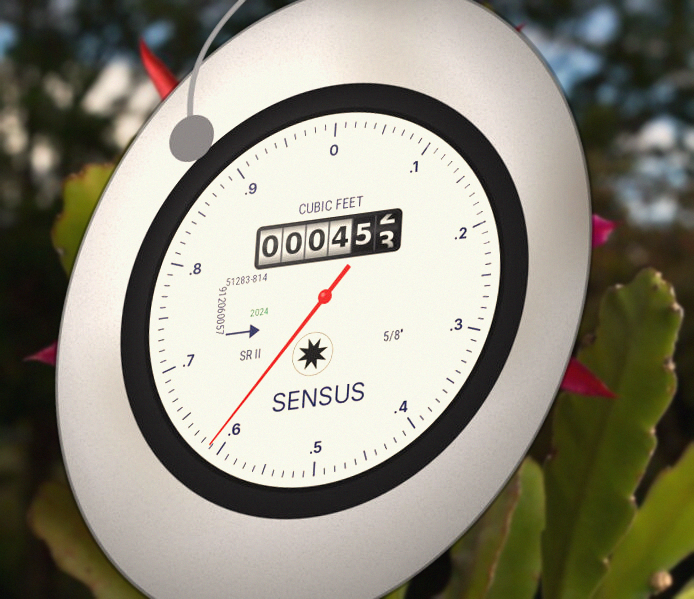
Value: ft³ 452.61
